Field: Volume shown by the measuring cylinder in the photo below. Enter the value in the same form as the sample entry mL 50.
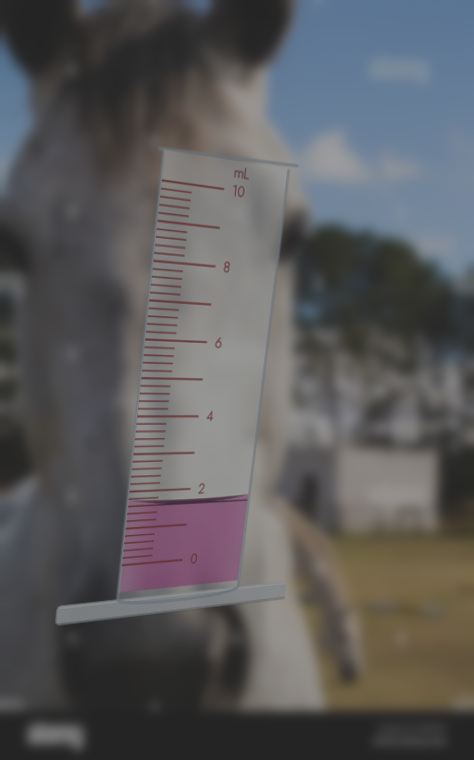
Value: mL 1.6
